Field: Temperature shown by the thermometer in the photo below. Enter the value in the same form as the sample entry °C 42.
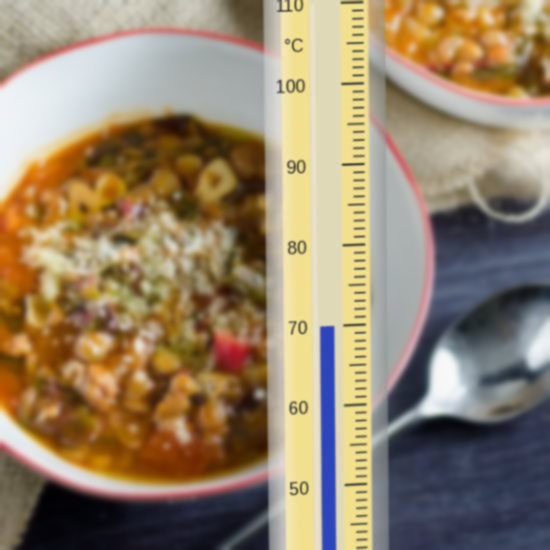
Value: °C 70
